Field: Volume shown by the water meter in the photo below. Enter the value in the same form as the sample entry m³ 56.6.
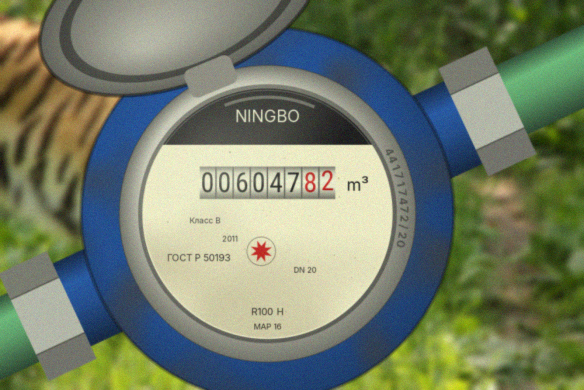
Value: m³ 6047.82
